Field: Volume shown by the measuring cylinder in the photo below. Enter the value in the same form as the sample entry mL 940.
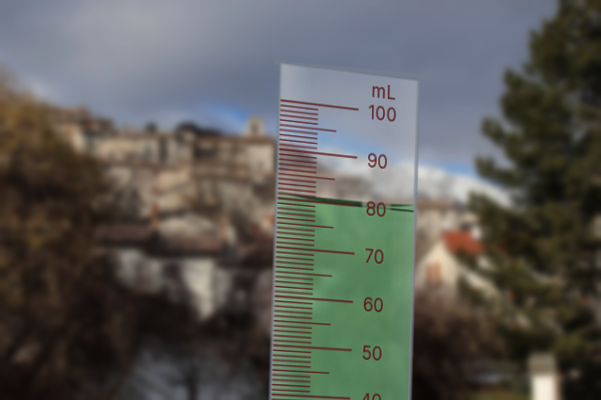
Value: mL 80
